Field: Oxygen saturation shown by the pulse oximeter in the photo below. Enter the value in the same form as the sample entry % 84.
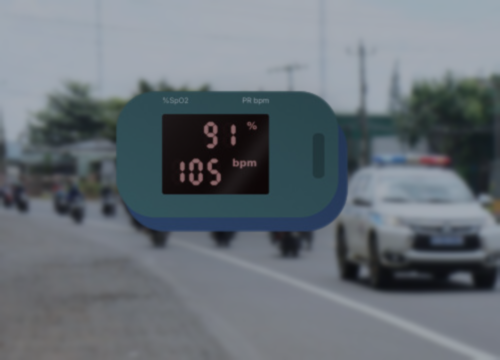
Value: % 91
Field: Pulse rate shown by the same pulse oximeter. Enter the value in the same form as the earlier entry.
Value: bpm 105
